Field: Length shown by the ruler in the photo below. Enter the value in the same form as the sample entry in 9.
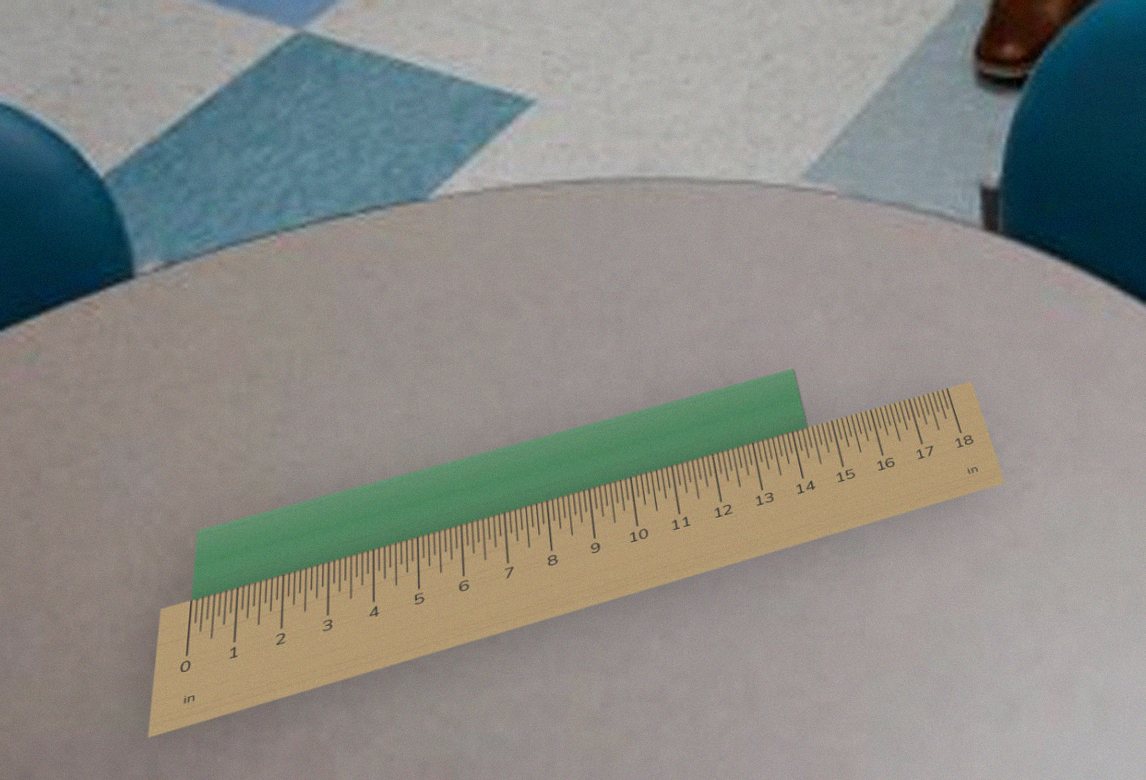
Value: in 14.375
